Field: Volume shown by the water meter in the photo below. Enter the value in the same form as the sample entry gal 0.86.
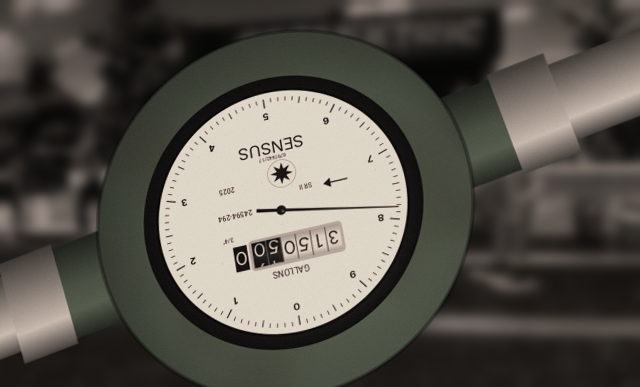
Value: gal 3150497.8
